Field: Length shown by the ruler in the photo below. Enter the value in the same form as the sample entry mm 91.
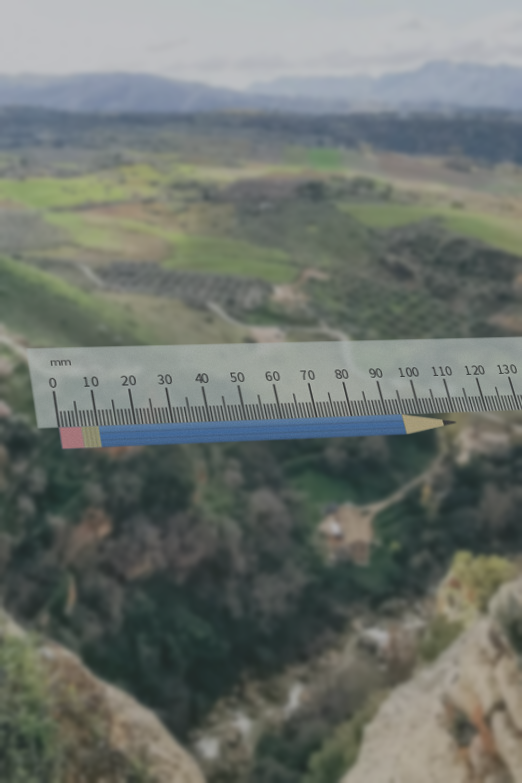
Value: mm 110
